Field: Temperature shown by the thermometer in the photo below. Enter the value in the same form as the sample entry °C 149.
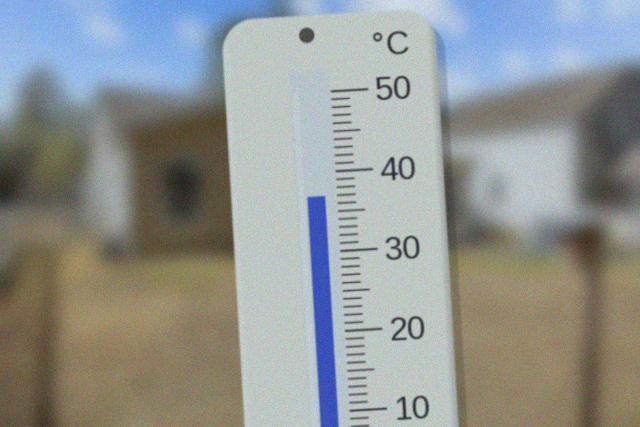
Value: °C 37
